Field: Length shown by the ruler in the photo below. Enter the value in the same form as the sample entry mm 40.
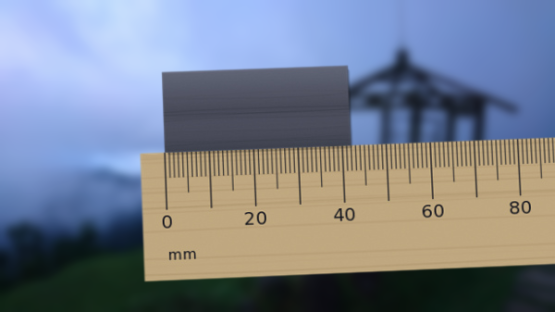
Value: mm 42
